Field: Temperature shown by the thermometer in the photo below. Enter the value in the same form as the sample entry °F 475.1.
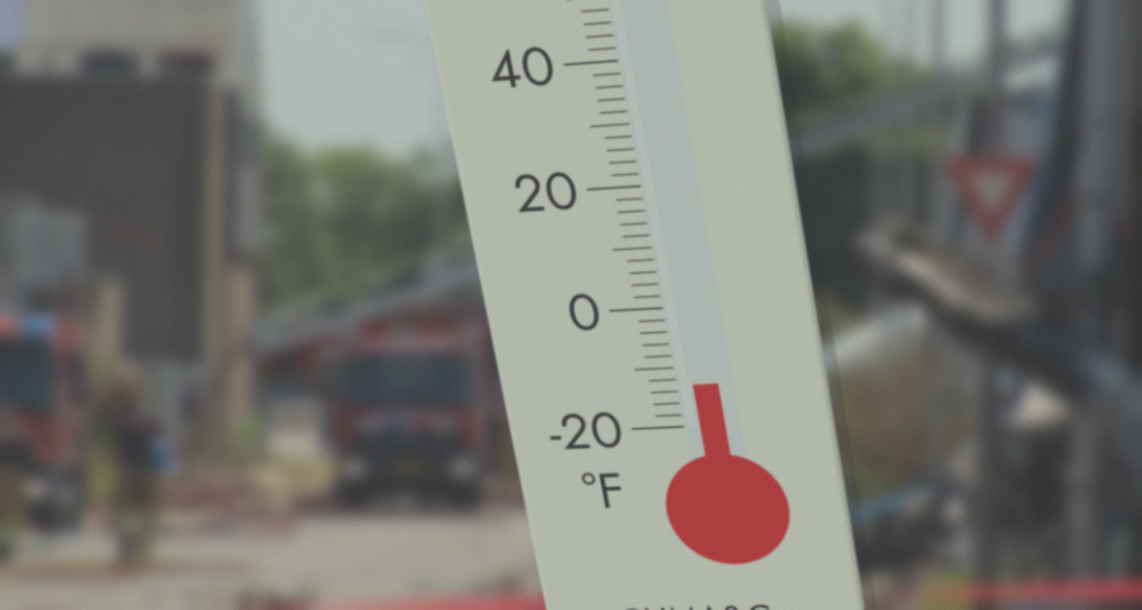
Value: °F -13
